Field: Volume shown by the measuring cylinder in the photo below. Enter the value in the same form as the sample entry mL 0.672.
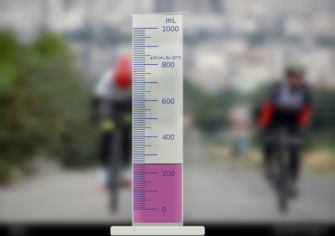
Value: mL 250
